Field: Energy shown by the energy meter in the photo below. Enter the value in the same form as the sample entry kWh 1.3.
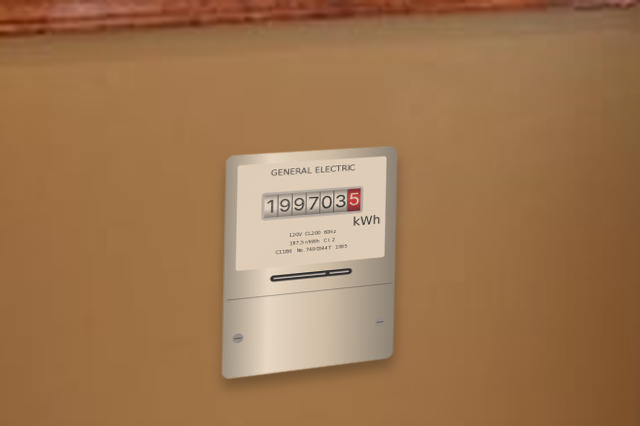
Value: kWh 199703.5
